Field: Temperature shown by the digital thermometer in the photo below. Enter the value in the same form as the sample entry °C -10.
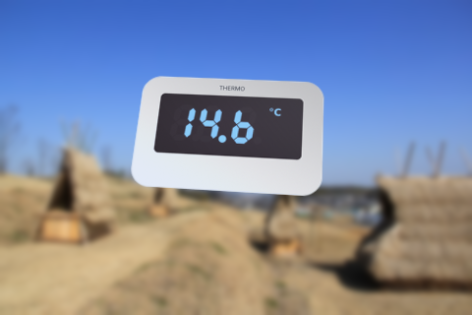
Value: °C 14.6
